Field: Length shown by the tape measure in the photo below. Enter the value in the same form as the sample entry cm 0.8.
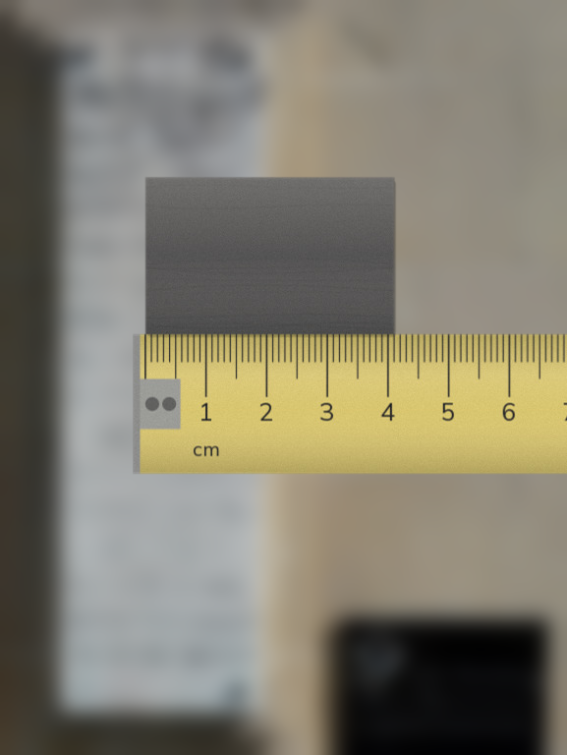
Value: cm 4.1
